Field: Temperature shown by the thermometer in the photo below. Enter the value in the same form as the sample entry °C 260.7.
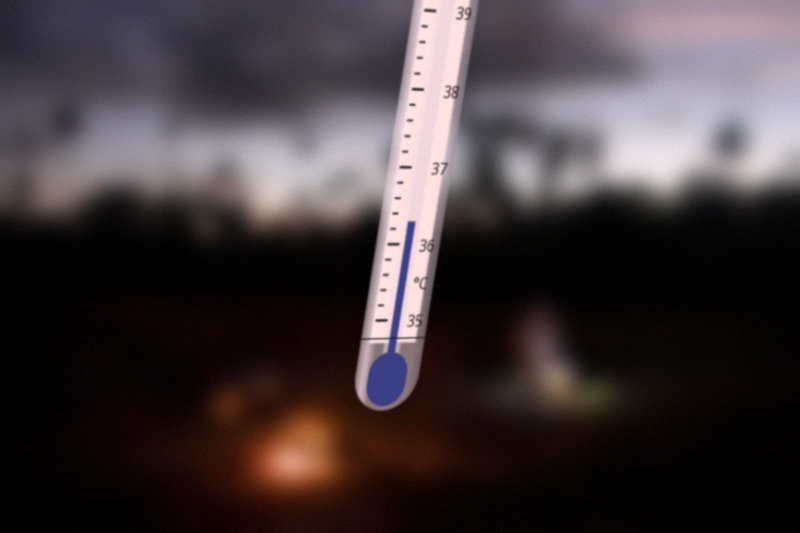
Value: °C 36.3
